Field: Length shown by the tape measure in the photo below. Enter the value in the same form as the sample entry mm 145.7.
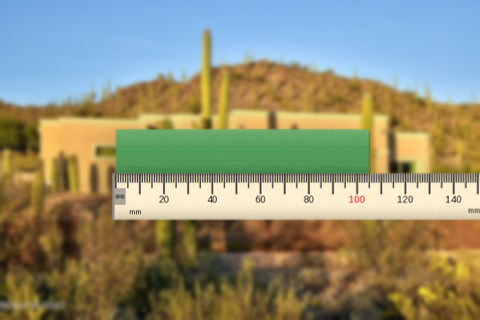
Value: mm 105
